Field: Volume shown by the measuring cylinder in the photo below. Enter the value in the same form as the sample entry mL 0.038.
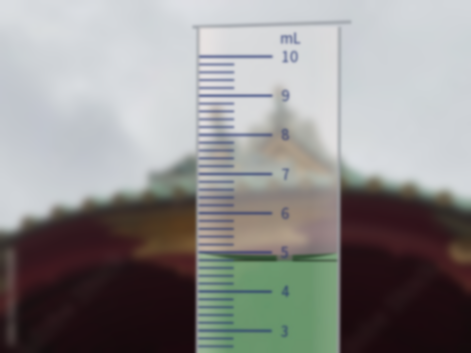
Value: mL 4.8
